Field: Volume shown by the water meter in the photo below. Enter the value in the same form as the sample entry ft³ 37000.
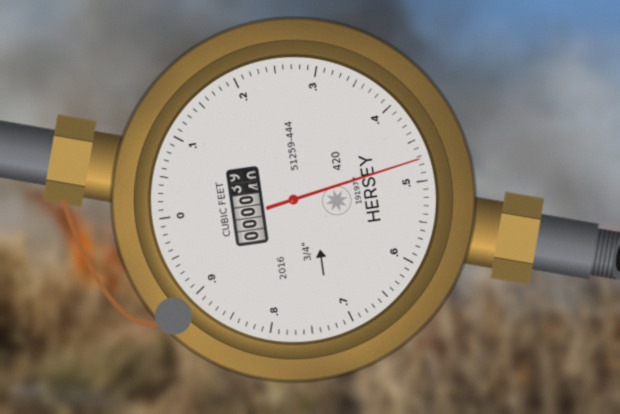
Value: ft³ 39.47
